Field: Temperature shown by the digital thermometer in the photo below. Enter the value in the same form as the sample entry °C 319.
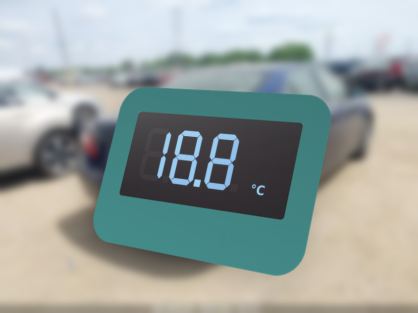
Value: °C 18.8
